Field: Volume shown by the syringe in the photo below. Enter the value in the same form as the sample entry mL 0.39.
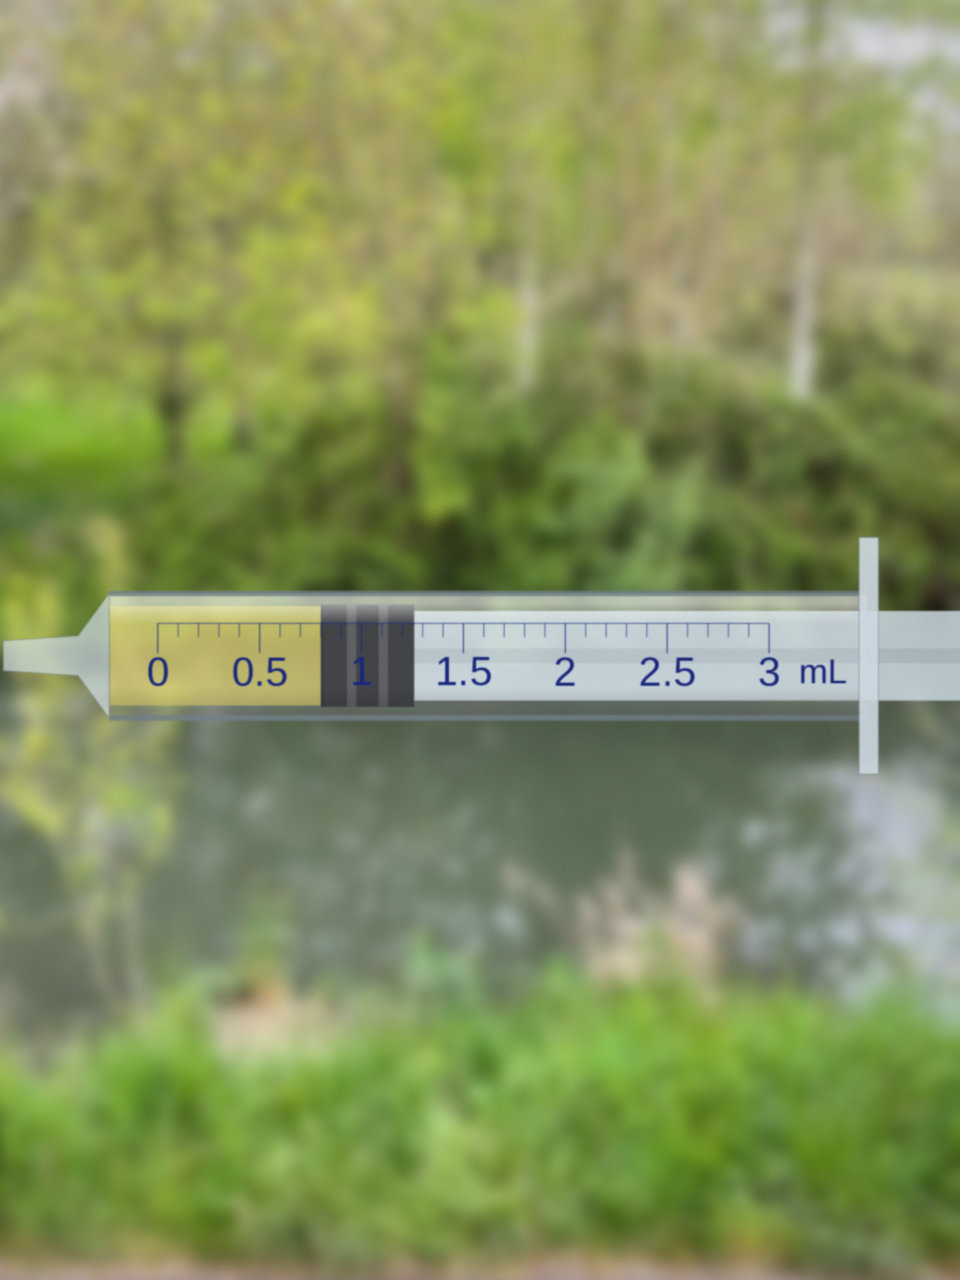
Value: mL 0.8
